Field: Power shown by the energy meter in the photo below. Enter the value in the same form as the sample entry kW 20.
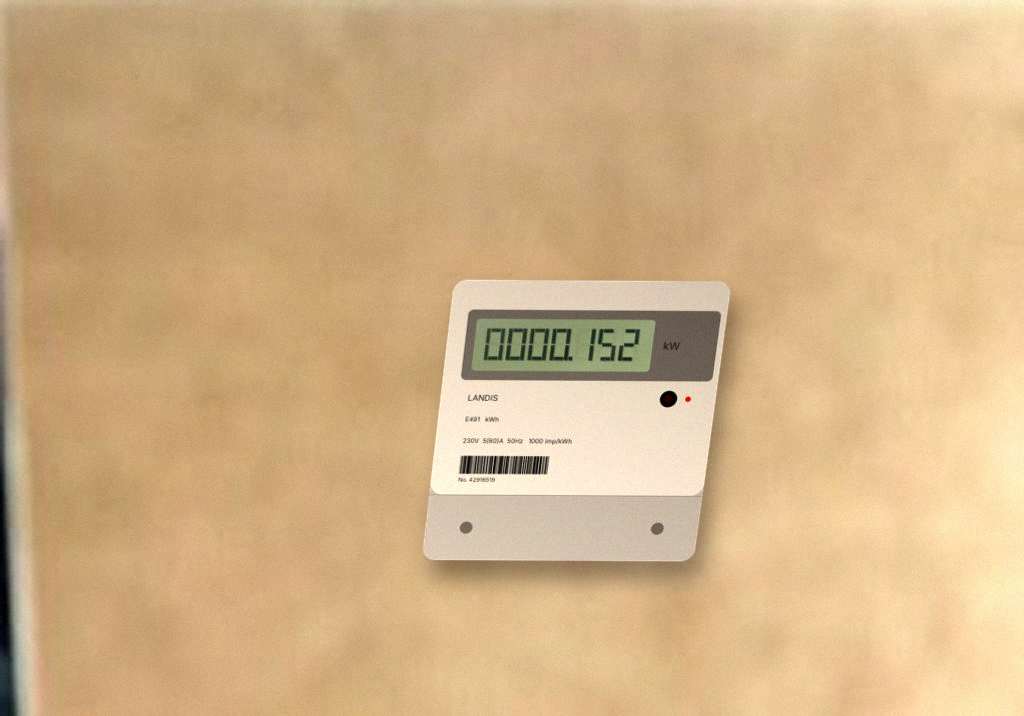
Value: kW 0.152
